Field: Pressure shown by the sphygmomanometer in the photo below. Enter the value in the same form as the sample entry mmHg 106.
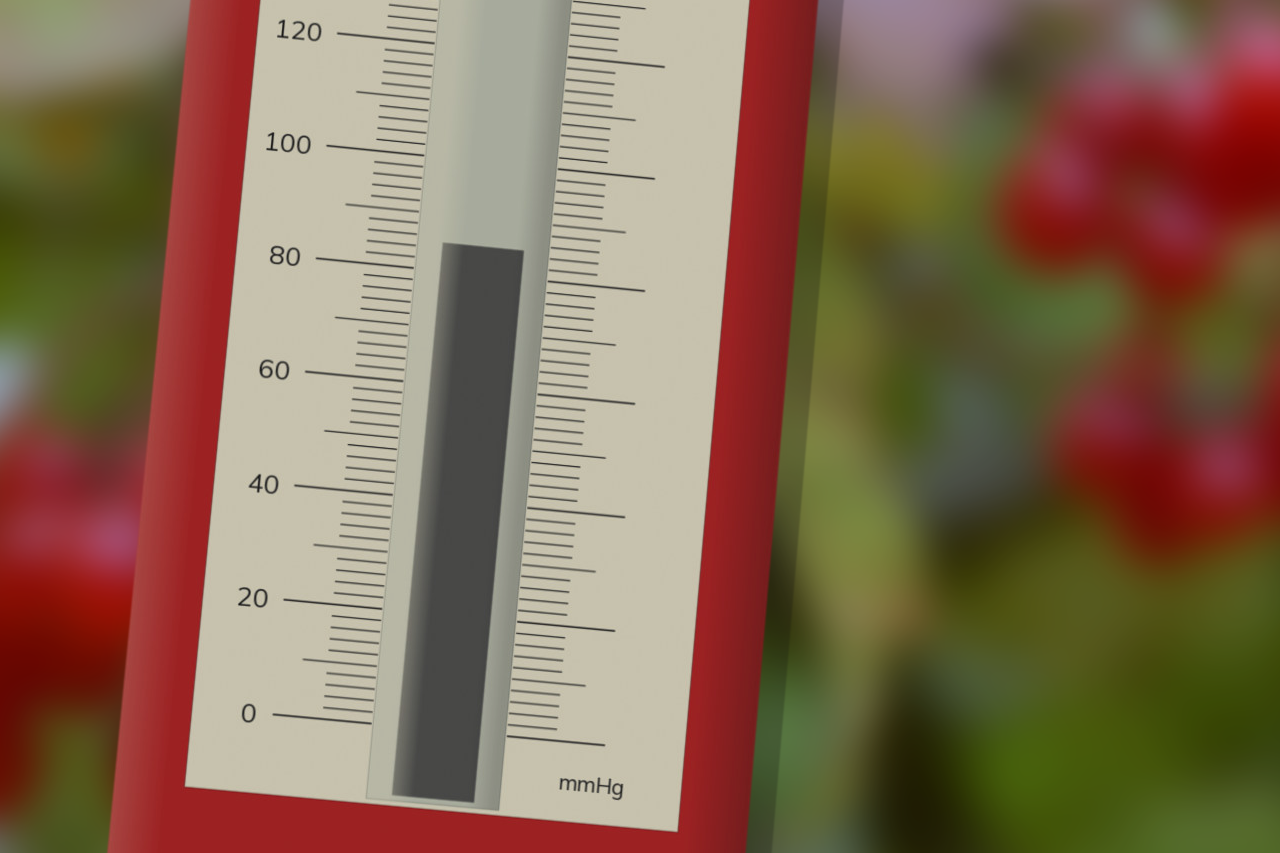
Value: mmHg 85
